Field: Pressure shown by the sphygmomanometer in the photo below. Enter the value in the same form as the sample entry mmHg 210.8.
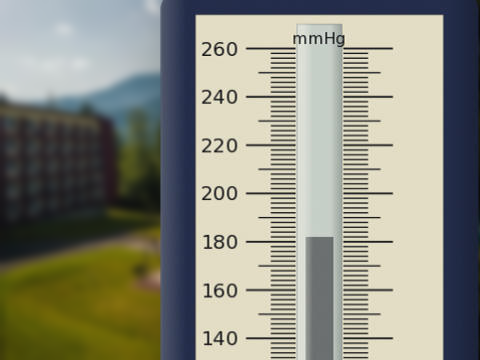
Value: mmHg 182
